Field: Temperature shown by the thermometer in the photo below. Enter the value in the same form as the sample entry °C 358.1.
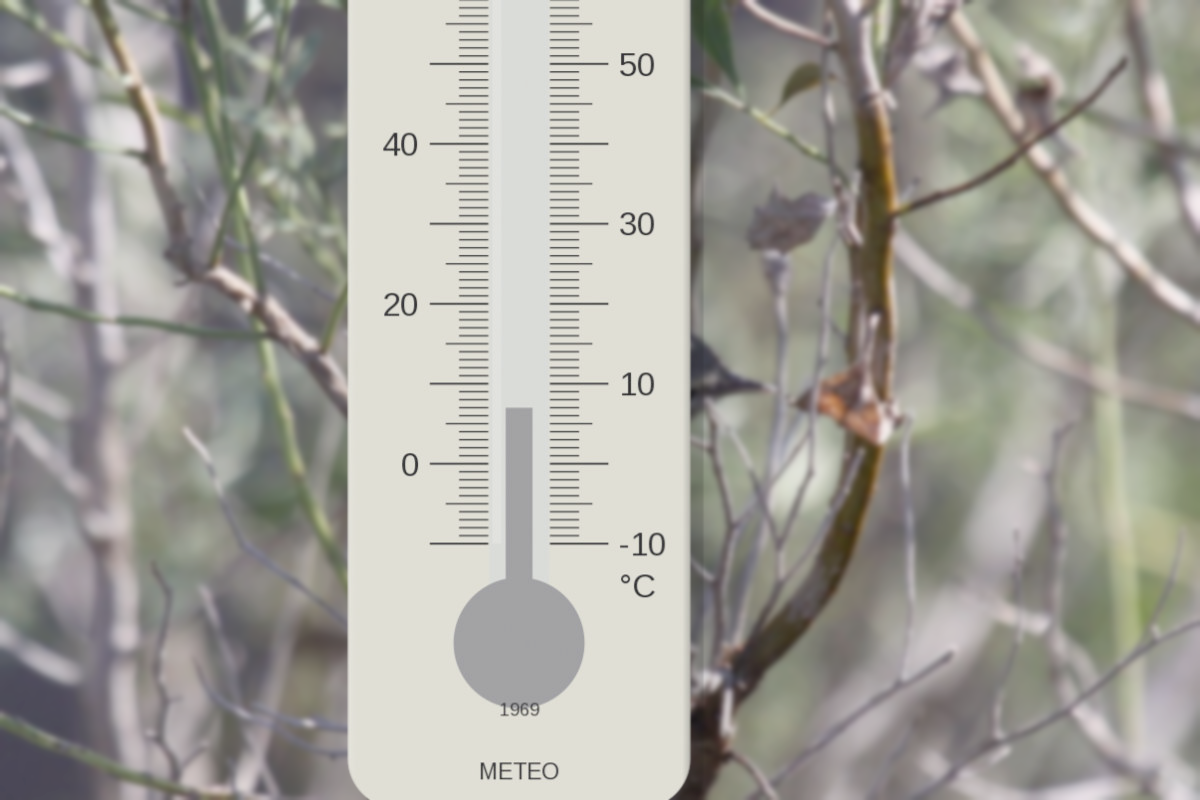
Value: °C 7
